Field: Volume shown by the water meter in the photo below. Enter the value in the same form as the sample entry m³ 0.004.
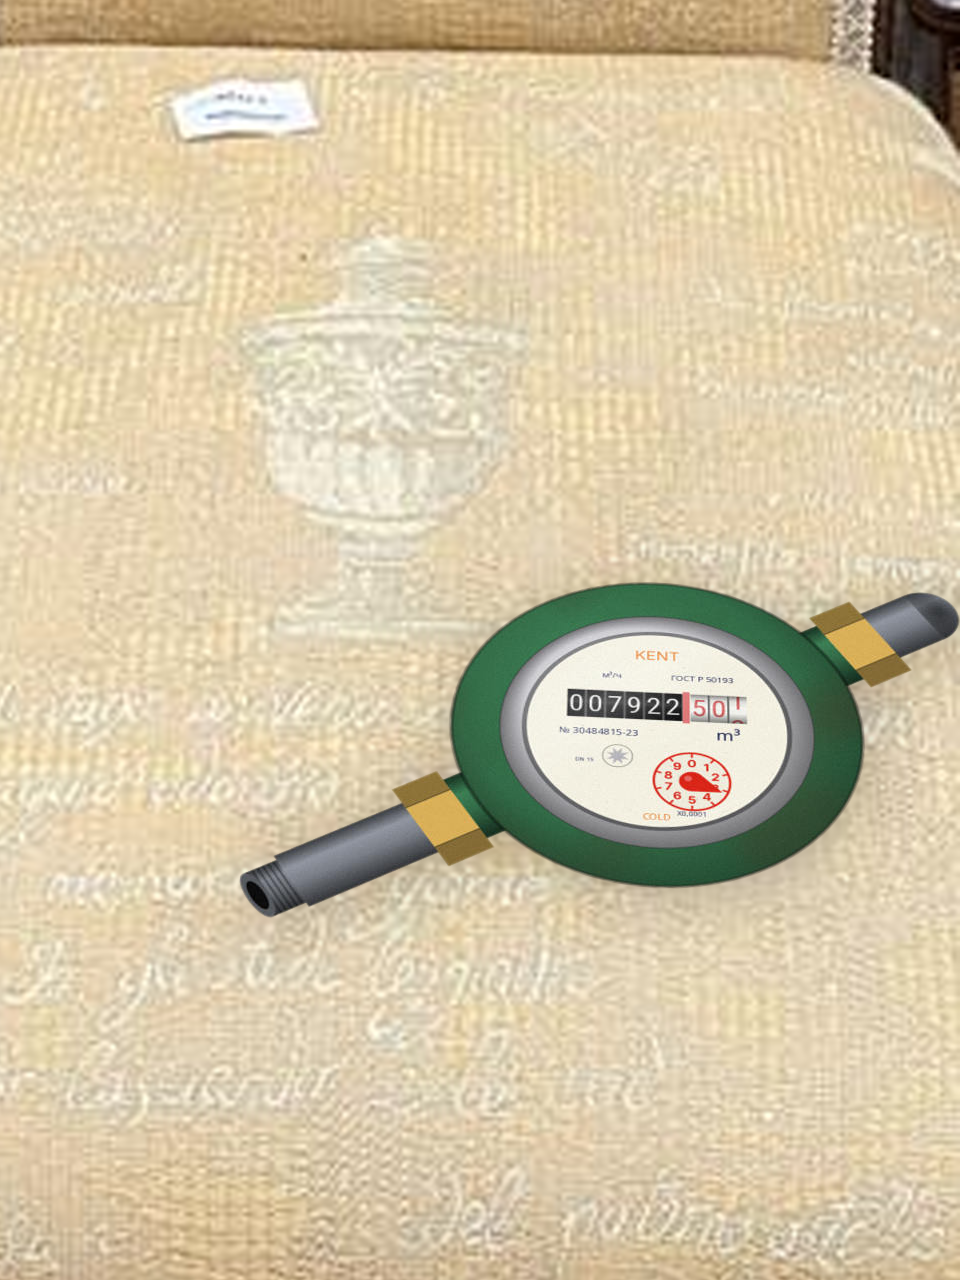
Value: m³ 7922.5013
